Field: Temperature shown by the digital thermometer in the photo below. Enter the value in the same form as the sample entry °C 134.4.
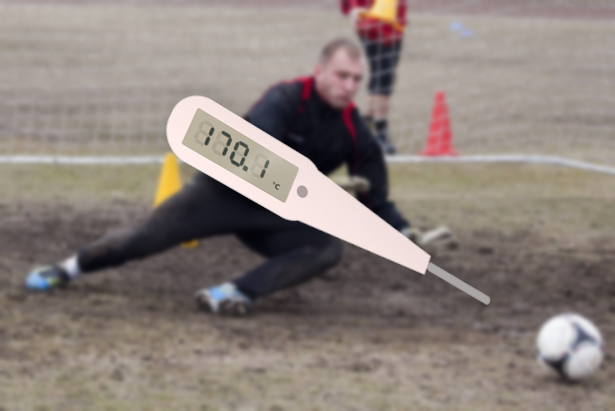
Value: °C 170.1
